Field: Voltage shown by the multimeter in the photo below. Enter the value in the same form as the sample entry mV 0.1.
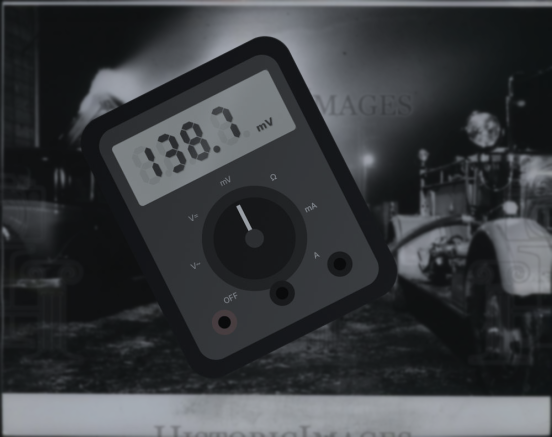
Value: mV 138.7
